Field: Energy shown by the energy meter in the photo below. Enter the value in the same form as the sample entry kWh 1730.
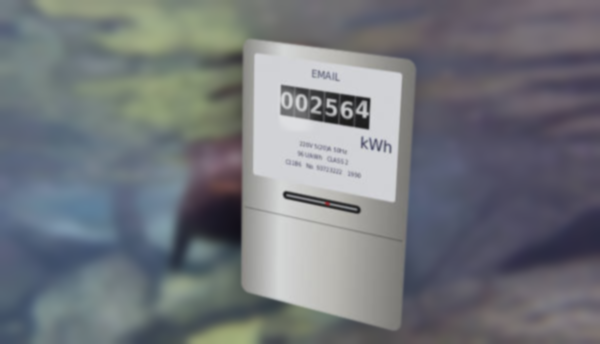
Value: kWh 2564
